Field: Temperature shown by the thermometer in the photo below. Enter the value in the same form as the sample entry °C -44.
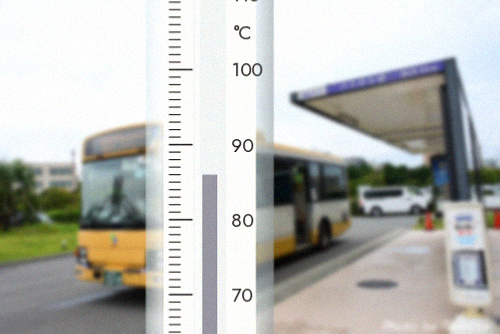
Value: °C 86
